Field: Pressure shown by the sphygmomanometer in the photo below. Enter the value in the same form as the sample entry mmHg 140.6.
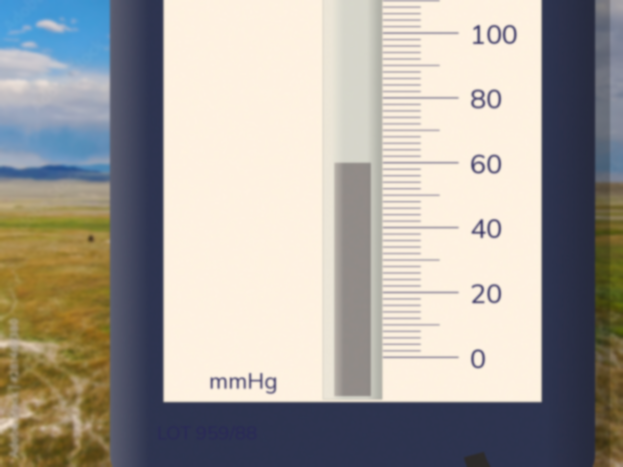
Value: mmHg 60
